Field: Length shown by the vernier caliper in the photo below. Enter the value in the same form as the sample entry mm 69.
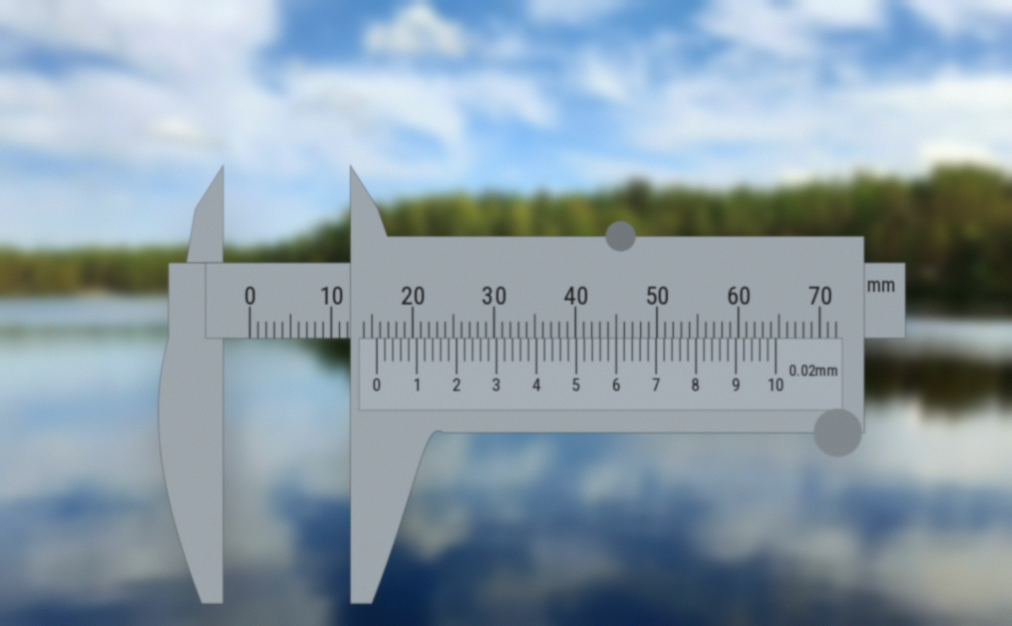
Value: mm 15.6
